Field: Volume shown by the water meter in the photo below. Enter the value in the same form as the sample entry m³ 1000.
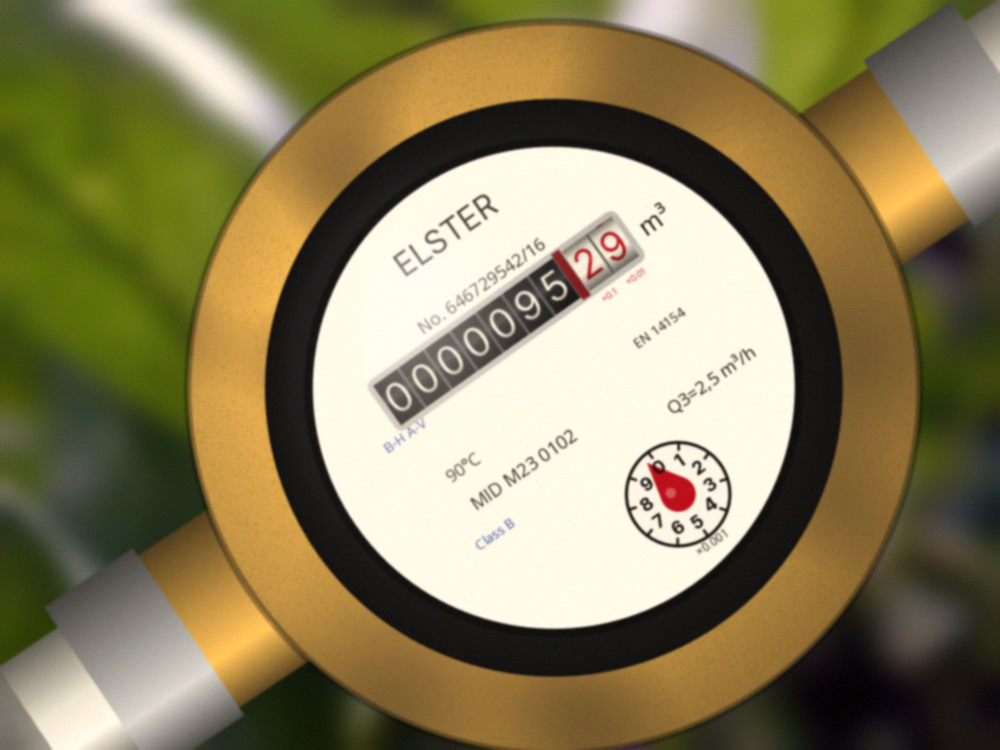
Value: m³ 95.289
